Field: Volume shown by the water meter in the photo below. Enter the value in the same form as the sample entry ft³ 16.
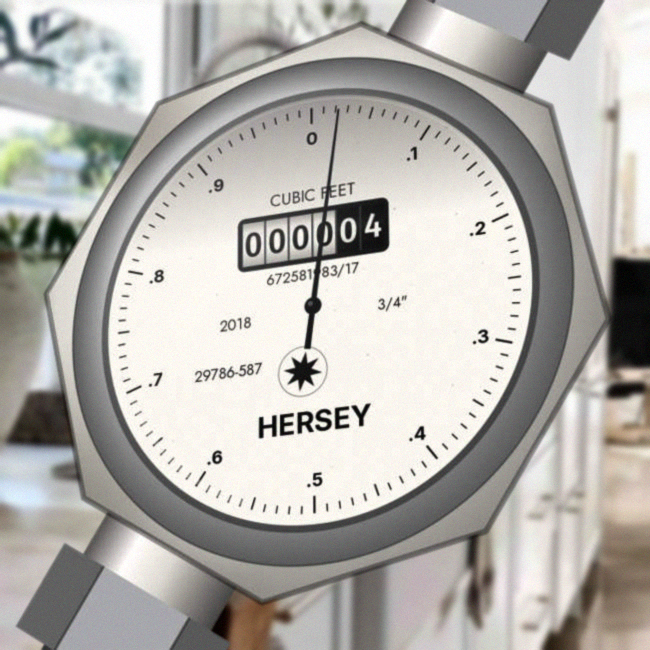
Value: ft³ 4.02
